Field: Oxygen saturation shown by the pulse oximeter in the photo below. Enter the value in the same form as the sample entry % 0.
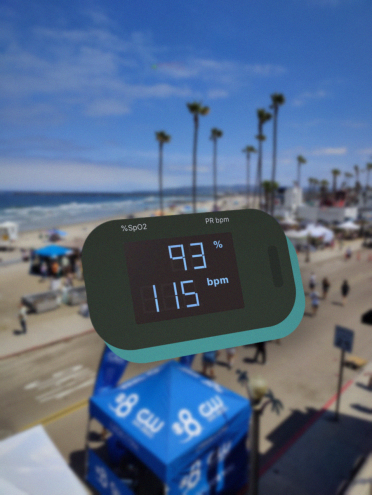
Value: % 93
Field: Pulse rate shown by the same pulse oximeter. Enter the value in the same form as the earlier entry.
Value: bpm 115
